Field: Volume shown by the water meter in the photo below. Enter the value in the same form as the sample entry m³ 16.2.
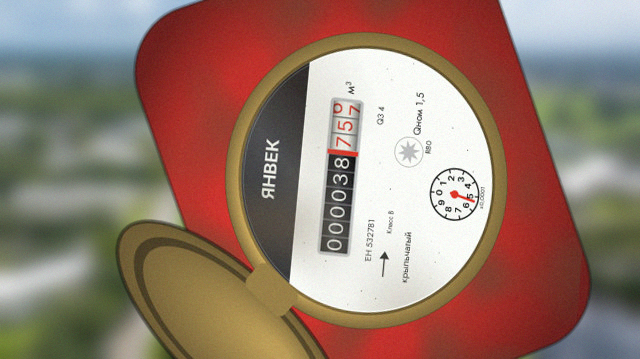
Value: m³ 38.7565
